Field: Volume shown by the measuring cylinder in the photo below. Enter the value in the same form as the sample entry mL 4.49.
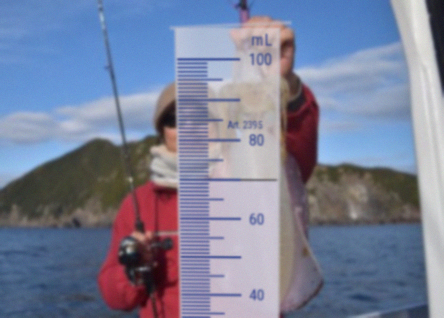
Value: mL 70
